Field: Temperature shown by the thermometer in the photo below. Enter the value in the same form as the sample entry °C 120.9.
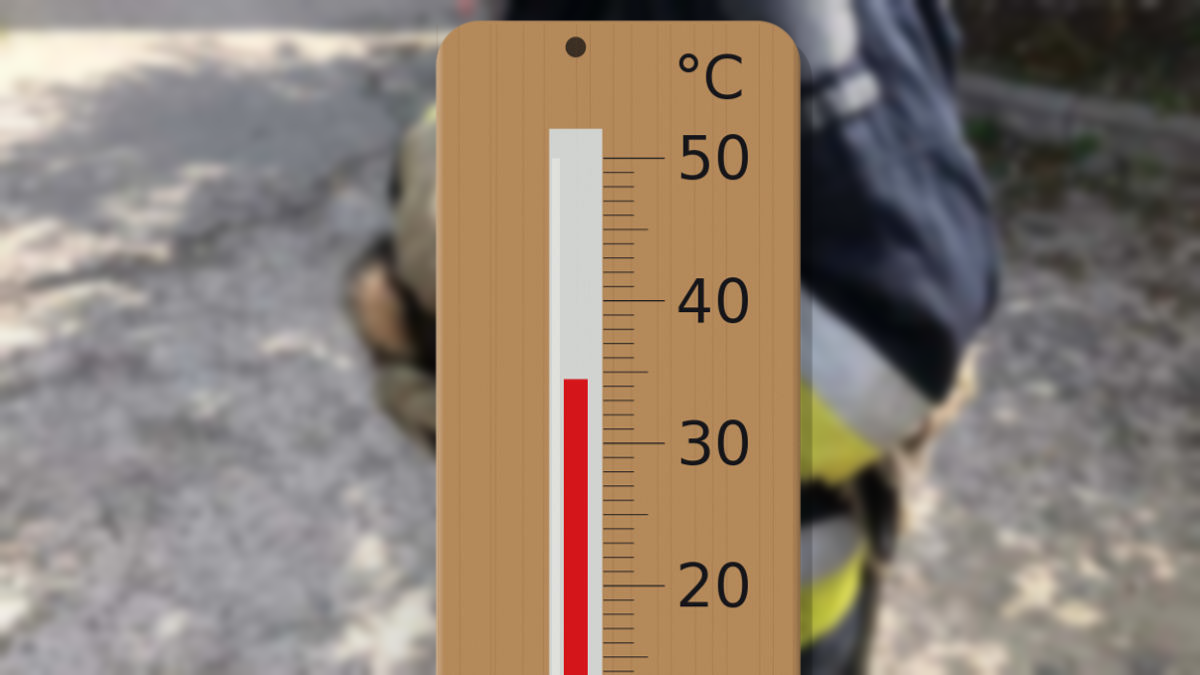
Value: °C 34.5
